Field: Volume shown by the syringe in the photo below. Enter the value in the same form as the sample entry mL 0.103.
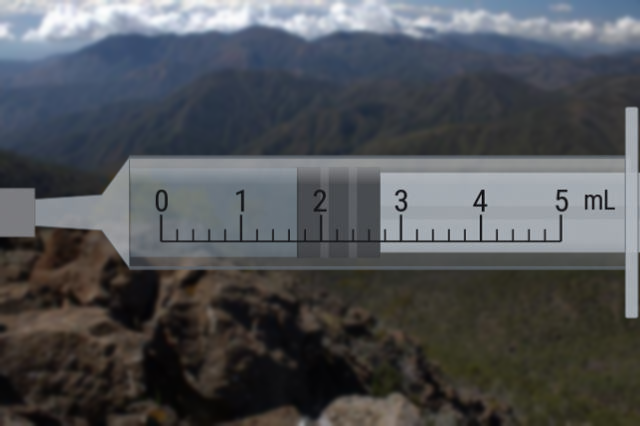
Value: mL 1.7
